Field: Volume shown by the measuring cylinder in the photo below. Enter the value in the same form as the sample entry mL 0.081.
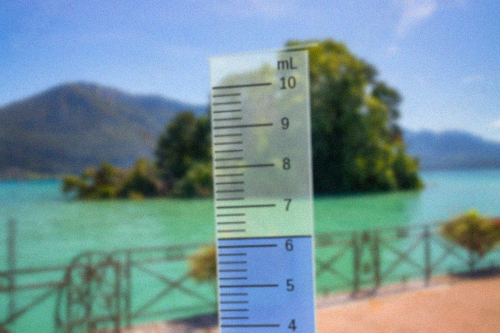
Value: mL 6.2
